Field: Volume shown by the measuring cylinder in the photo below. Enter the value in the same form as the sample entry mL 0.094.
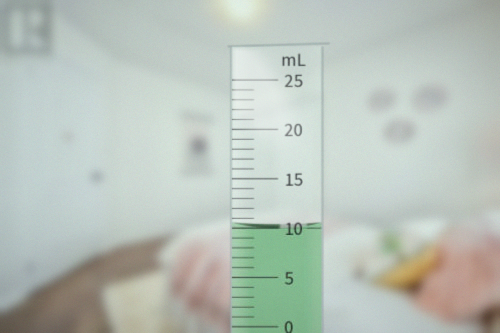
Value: mL 10
